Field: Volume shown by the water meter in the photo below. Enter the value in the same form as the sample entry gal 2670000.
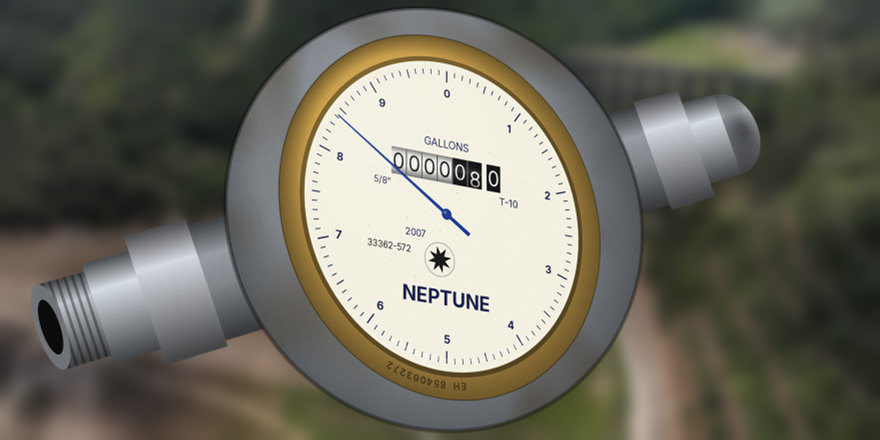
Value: gal 78.4
